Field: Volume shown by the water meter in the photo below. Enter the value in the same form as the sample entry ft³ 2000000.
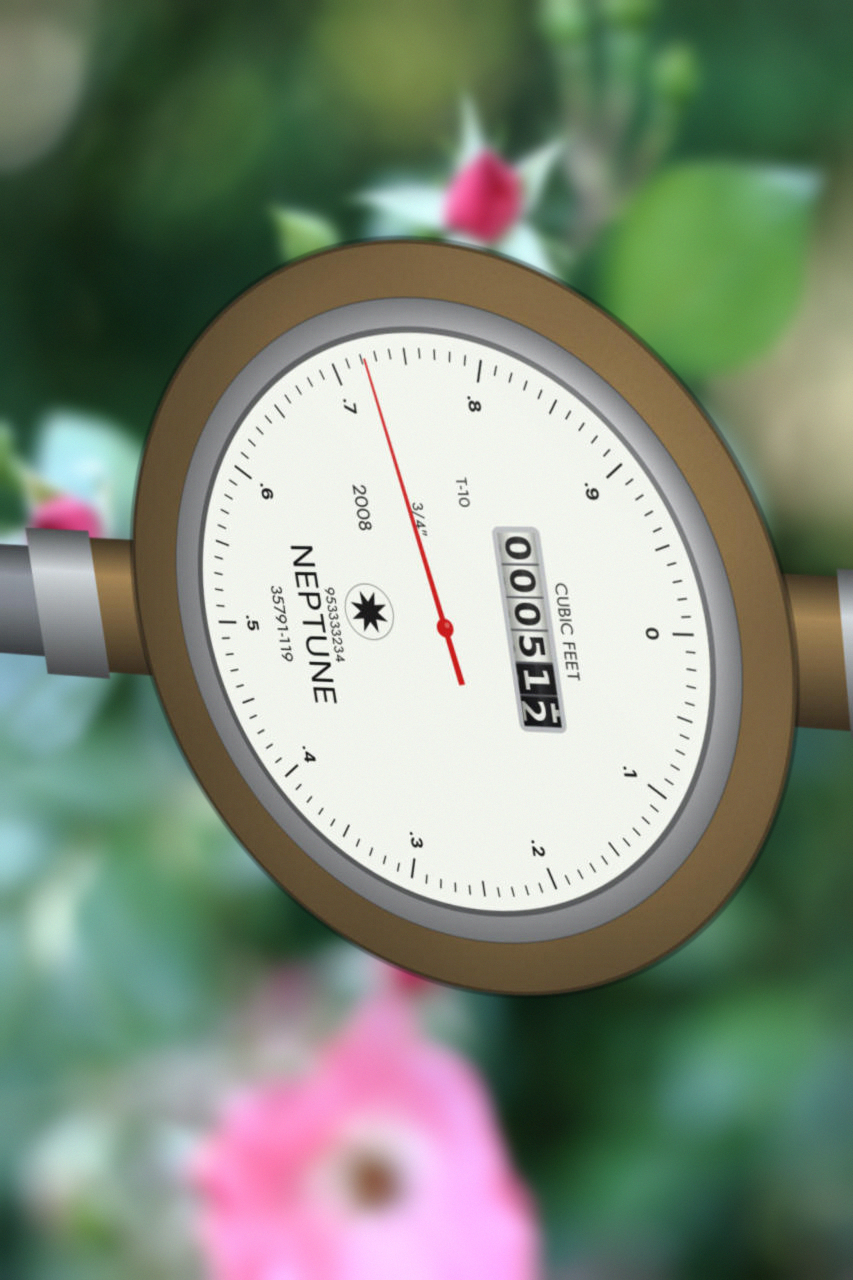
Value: ft³ 511.72
